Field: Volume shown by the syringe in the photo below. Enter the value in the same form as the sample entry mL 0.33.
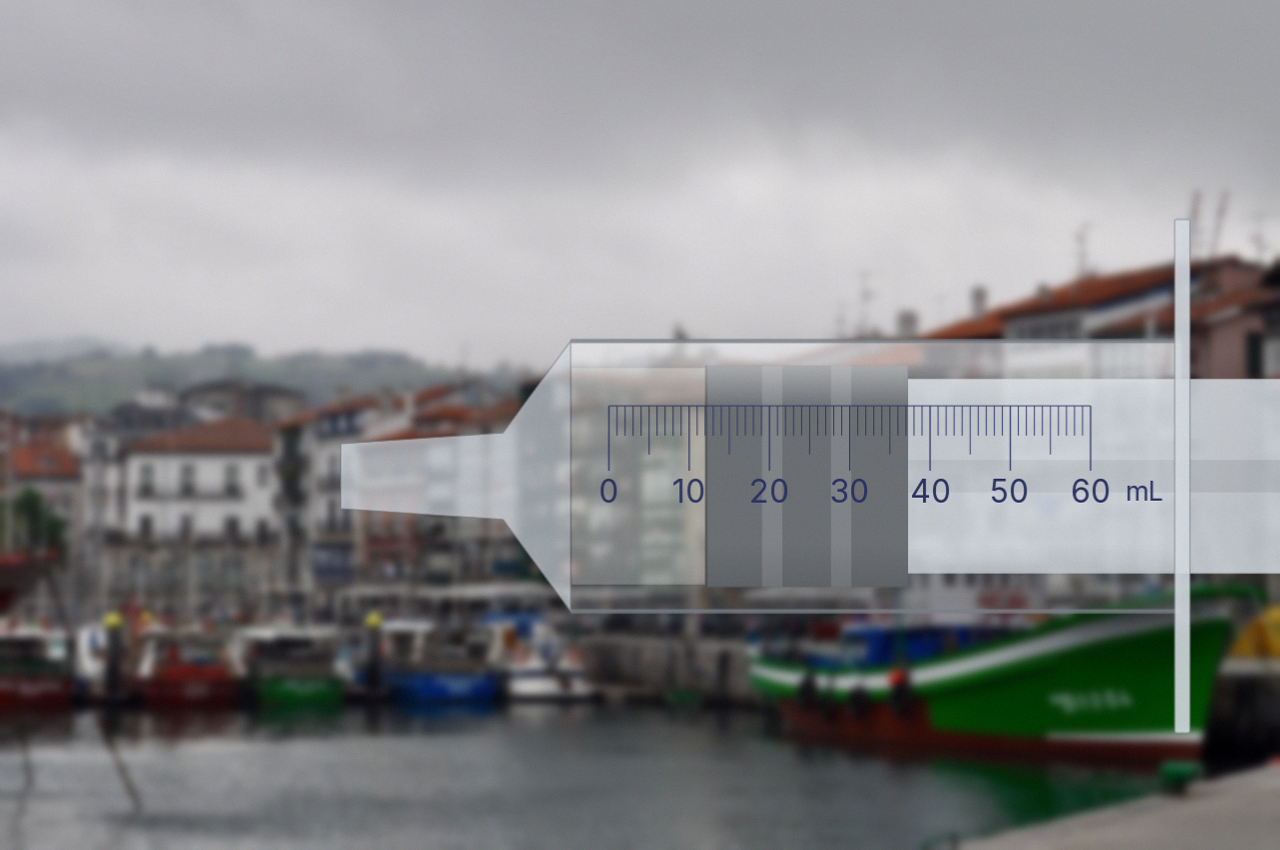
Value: mL 12
